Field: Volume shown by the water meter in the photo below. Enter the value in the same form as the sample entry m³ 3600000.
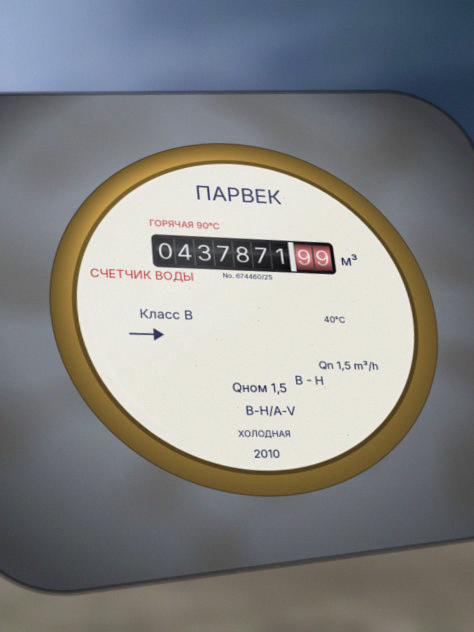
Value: m³ 437871.99
